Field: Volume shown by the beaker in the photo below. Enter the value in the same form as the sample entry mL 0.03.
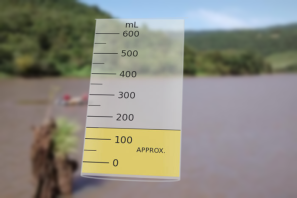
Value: mL 150
